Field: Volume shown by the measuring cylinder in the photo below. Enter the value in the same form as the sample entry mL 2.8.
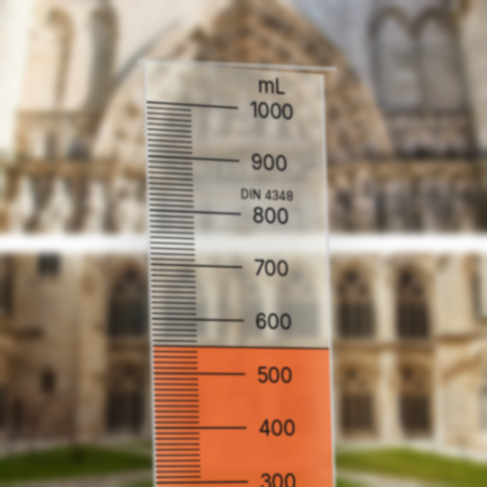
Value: mL 550
